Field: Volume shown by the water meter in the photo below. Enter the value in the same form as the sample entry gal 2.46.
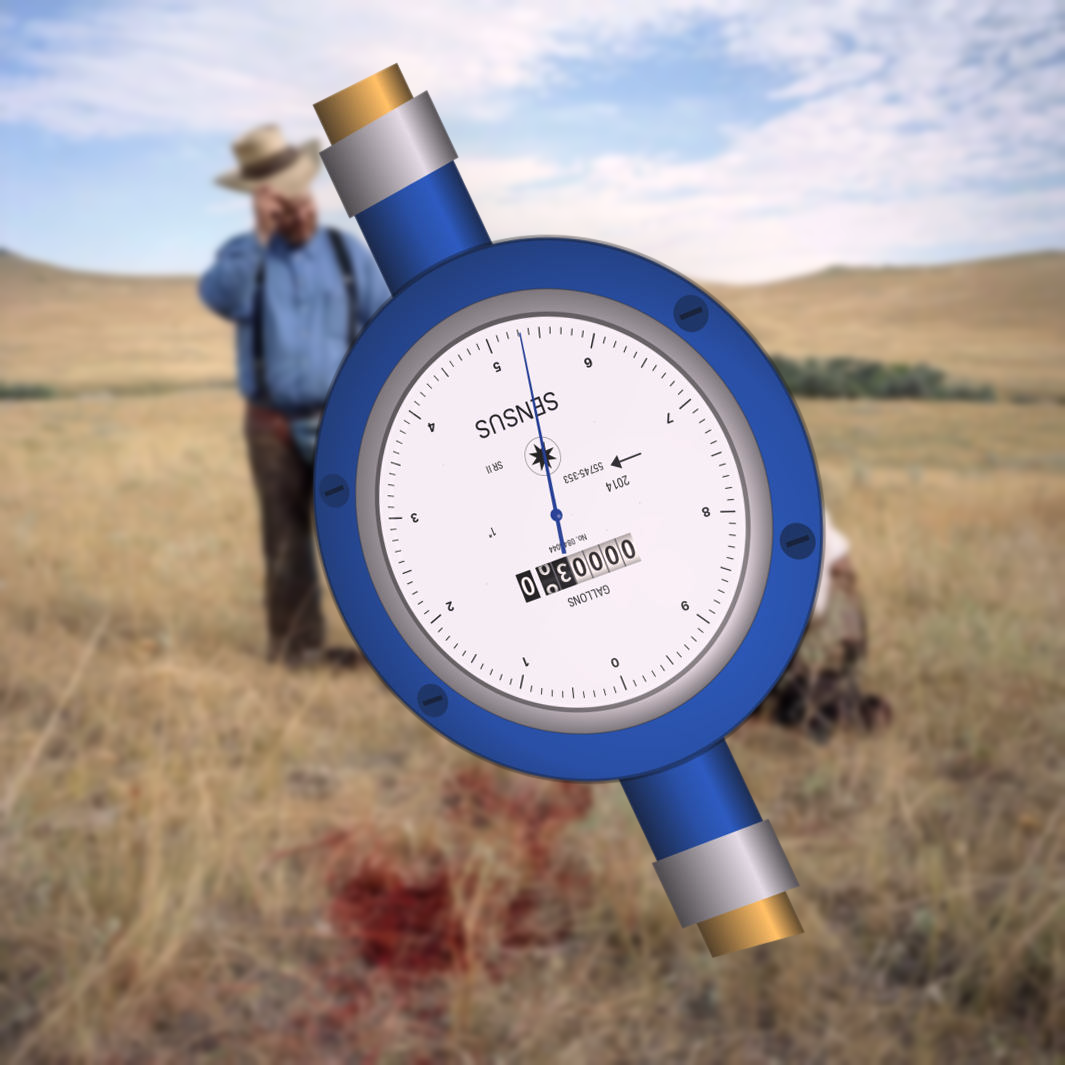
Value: gal 385.3
